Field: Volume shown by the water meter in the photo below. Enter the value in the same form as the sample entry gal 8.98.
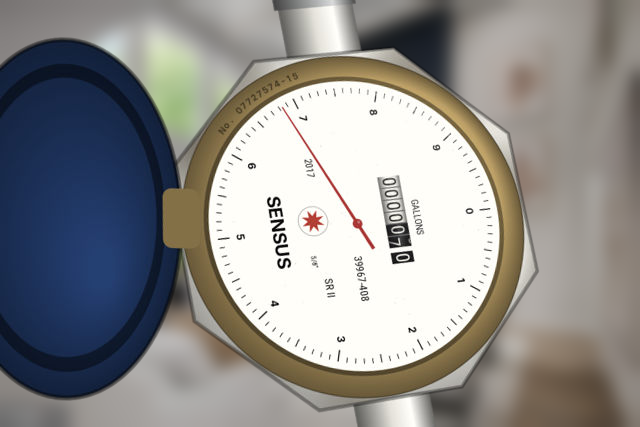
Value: gal 66.8
